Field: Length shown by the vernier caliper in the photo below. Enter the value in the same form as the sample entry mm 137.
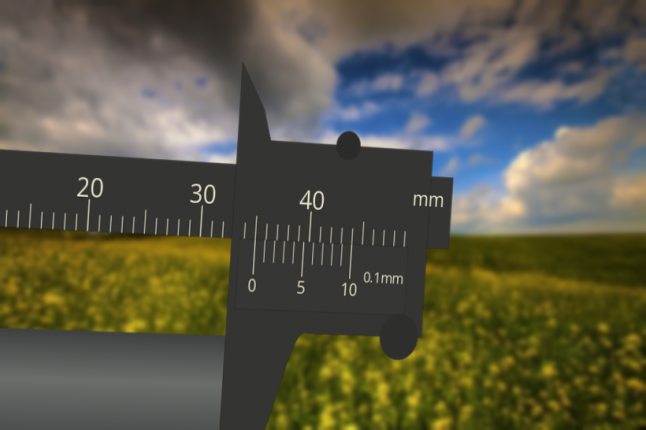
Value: mm 35.0
